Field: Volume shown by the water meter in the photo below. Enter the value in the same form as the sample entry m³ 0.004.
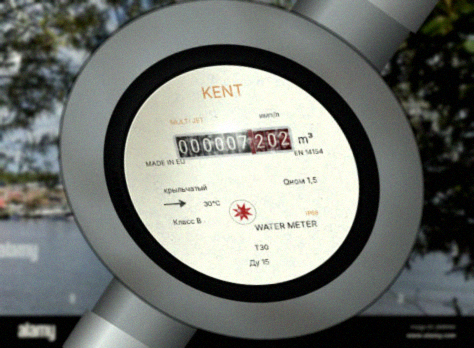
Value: m³ 7.202
